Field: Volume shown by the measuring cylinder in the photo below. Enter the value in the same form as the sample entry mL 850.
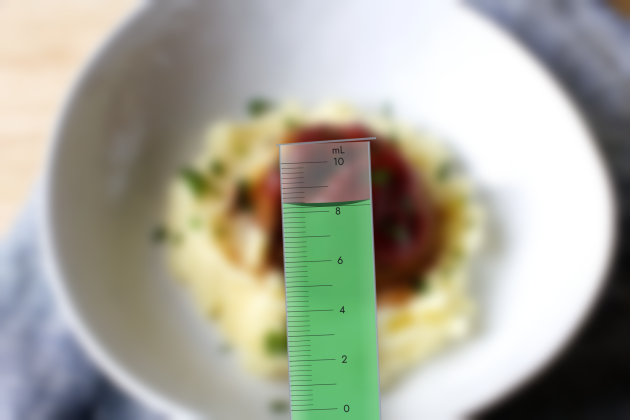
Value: mL 8.2
